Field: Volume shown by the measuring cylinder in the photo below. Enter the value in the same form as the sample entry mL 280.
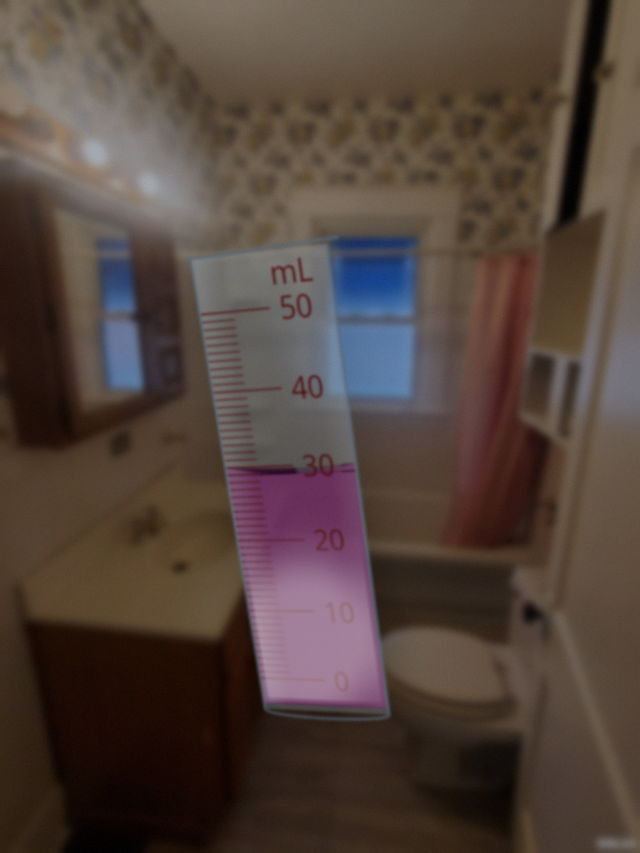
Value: mL 29
